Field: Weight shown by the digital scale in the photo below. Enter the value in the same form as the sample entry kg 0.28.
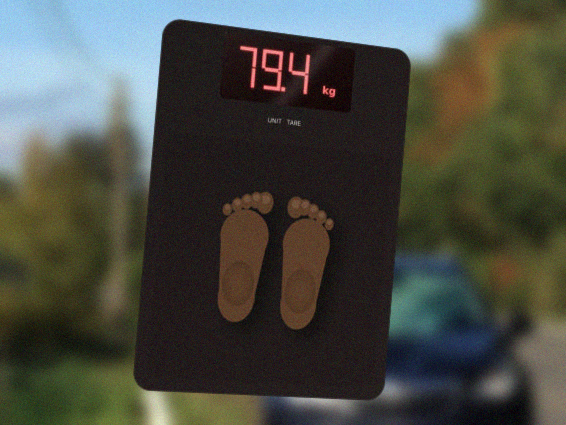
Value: kg 79.4
